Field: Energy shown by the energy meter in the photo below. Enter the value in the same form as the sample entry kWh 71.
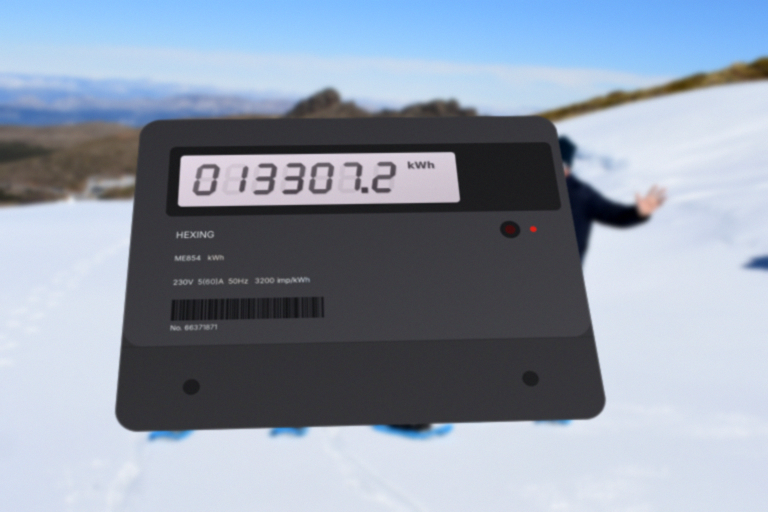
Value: kWh 13307.2
